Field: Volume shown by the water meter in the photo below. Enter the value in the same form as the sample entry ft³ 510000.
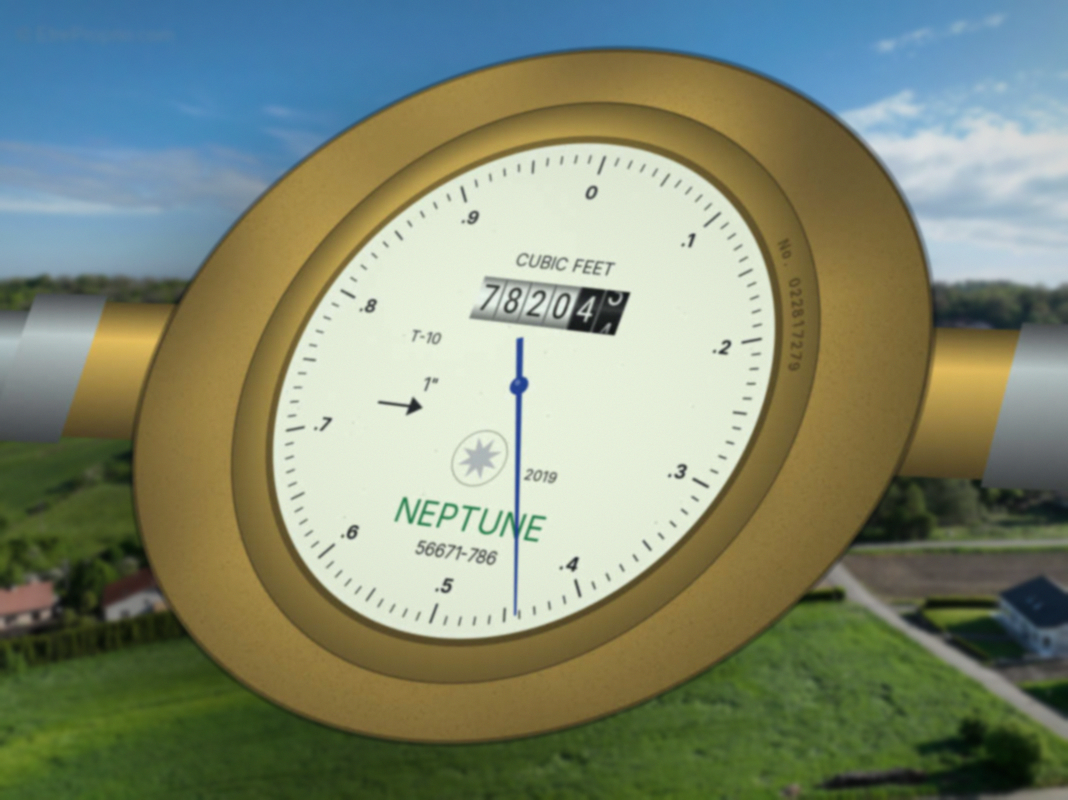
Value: ft³ 782043.44
